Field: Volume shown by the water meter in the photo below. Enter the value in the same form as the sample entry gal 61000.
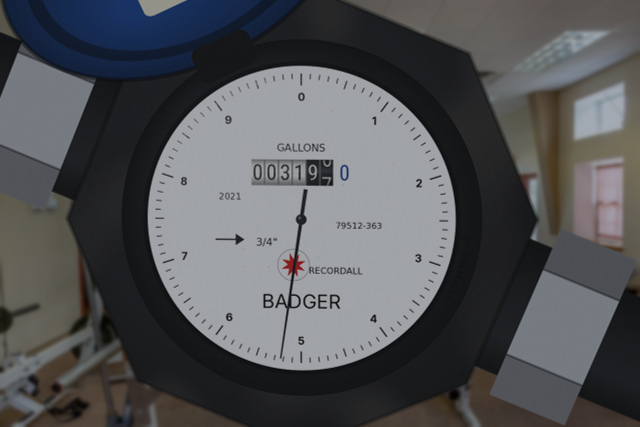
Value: gal 31965.2
